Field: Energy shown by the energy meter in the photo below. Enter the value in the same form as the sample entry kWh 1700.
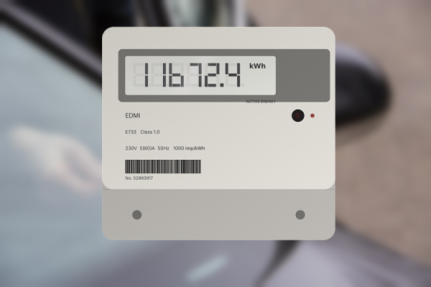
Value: kWh 11672.4
